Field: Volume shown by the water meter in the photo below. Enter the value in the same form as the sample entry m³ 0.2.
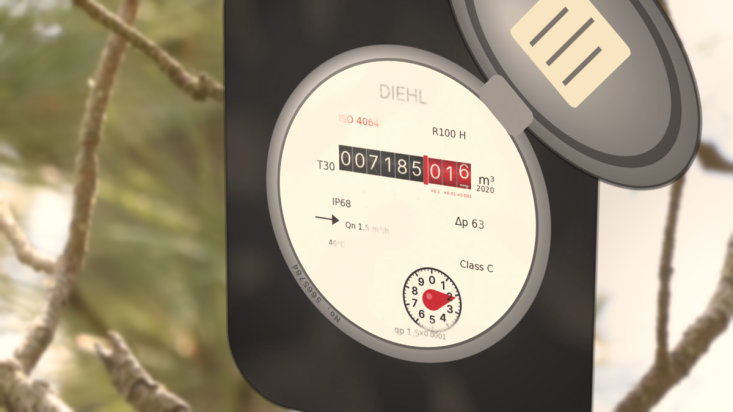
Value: m³ 7185.0162
